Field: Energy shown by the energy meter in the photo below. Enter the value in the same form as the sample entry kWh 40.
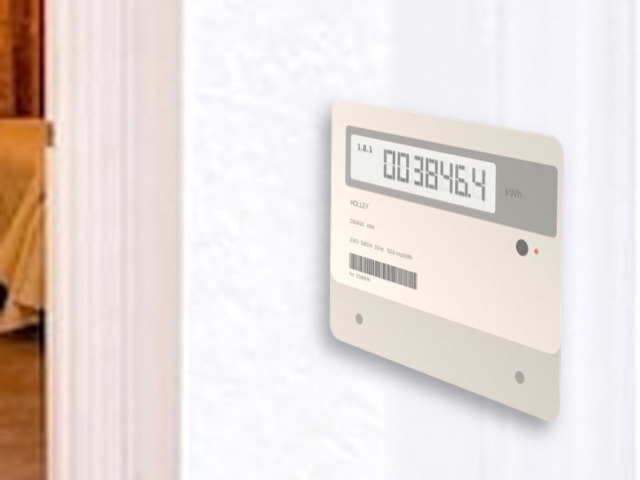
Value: kWh 3846.4
